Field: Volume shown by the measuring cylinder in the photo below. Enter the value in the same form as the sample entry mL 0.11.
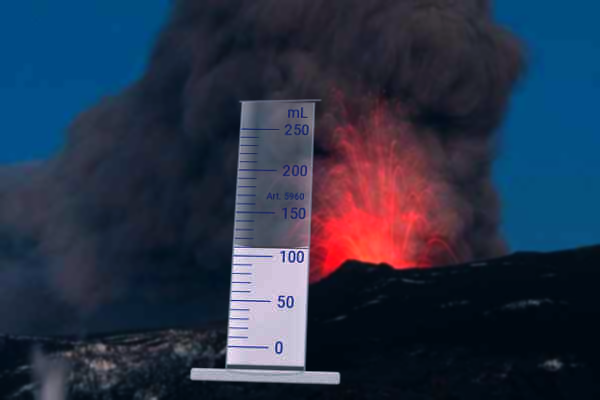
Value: mL 110
